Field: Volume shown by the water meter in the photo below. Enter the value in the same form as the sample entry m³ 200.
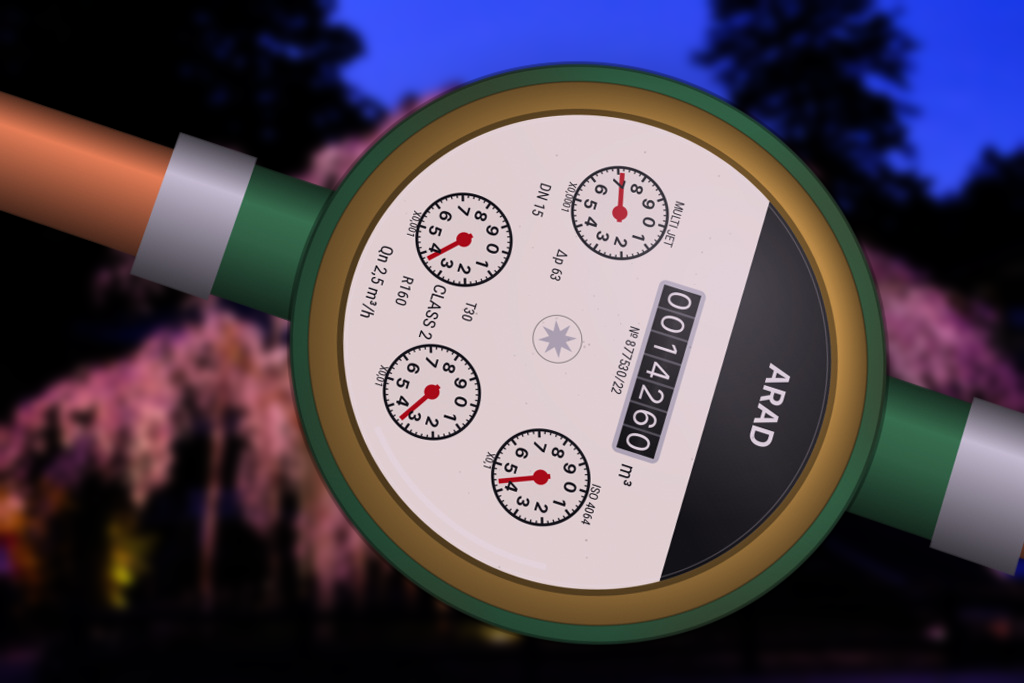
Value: m³ 14260.4337
